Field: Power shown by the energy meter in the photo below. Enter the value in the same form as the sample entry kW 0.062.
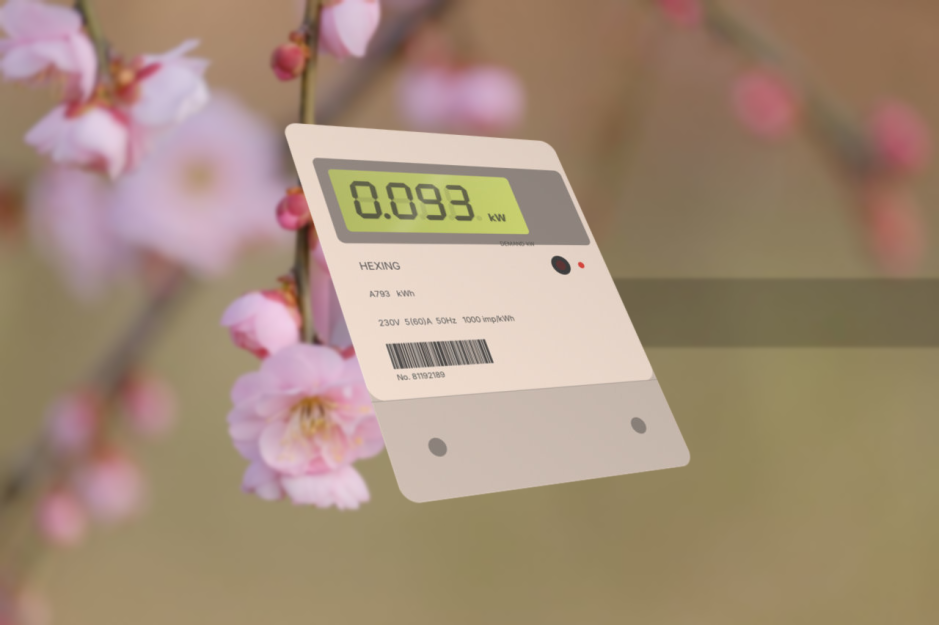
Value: kW 0.093
